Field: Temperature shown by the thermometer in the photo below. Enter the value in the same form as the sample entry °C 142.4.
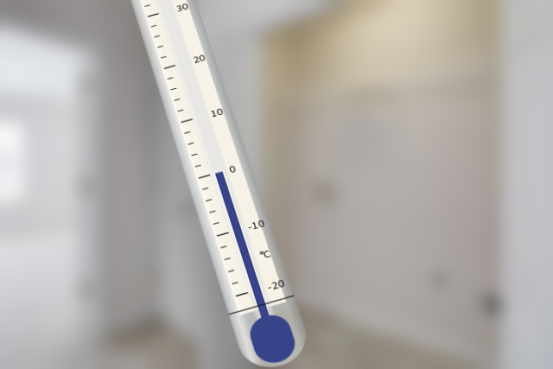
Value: °C 0
